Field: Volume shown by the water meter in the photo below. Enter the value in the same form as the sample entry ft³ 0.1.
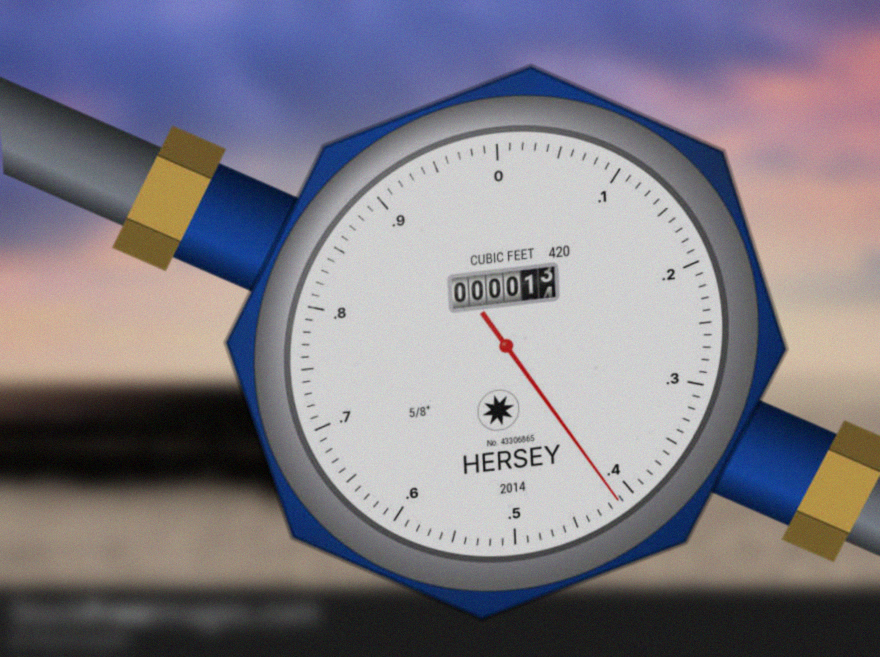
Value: ft³ 13.41
